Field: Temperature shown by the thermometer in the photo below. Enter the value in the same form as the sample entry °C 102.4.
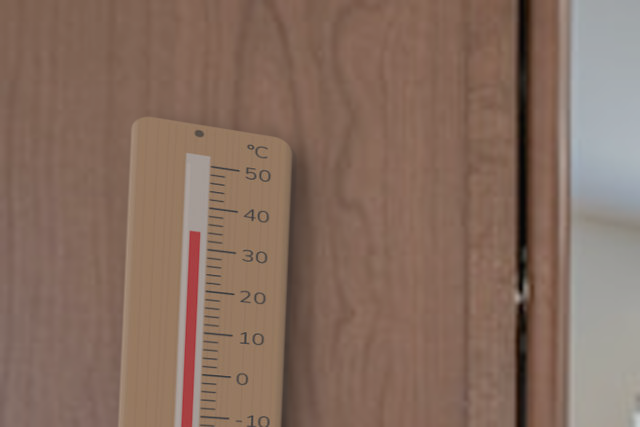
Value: °C 34
